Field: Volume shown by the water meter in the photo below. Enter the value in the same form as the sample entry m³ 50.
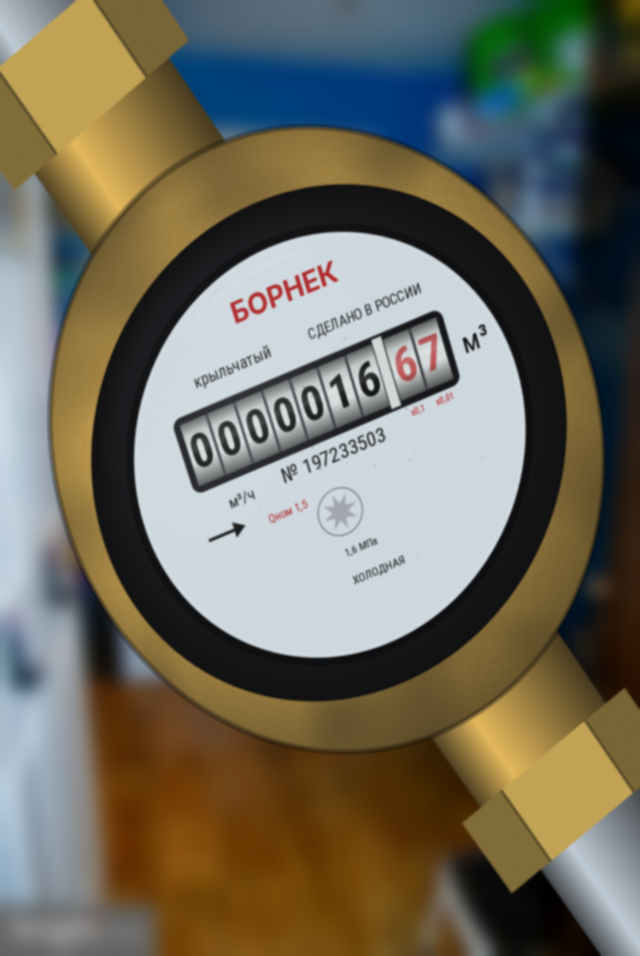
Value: m³ 16.67
